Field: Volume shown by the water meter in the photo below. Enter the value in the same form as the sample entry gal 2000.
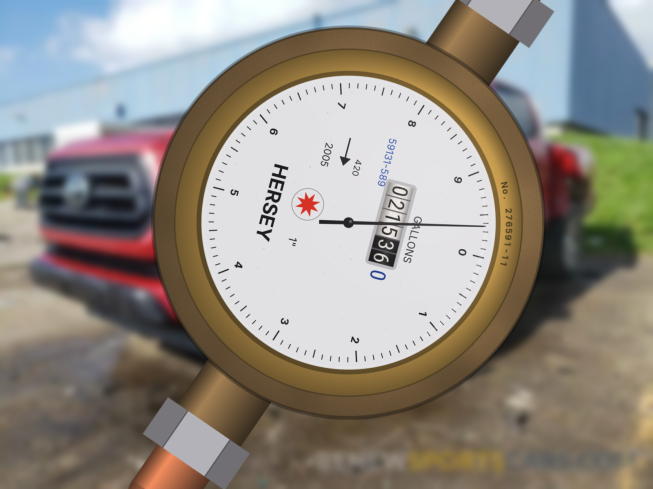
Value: gal 215359.6
